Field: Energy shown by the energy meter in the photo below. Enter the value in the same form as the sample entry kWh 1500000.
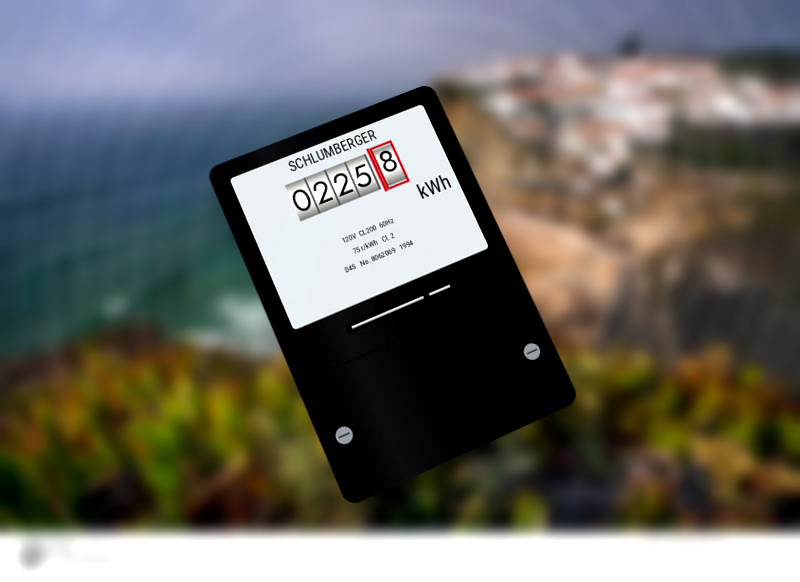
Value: kWh 225.8
